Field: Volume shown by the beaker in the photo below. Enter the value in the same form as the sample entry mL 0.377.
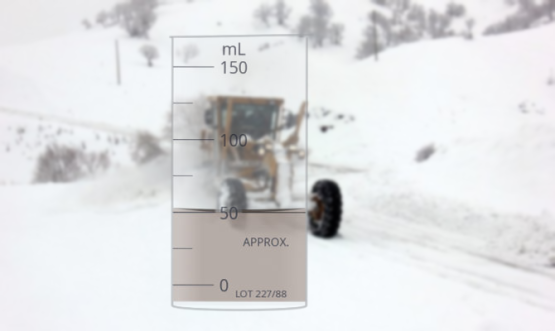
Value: mL 50
